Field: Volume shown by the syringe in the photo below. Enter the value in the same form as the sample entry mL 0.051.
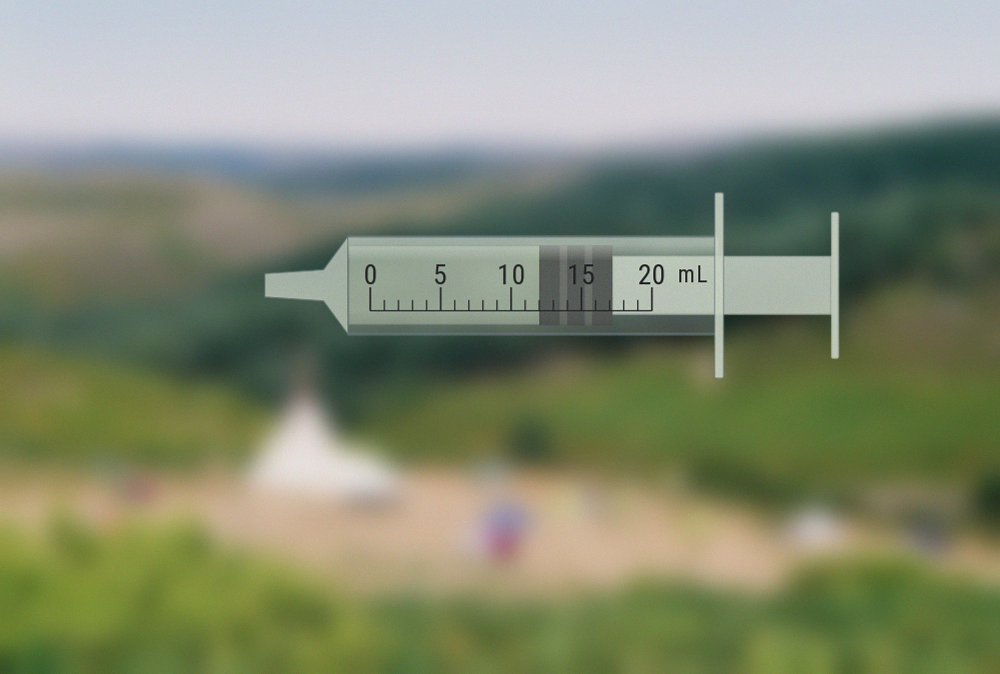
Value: mL 12
